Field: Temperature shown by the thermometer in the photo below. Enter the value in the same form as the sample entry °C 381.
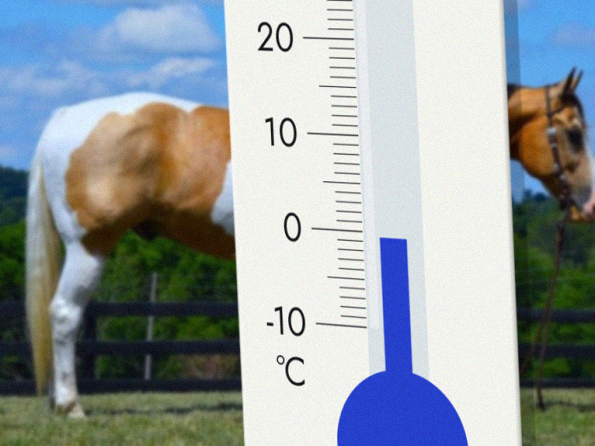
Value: °C -0.5
